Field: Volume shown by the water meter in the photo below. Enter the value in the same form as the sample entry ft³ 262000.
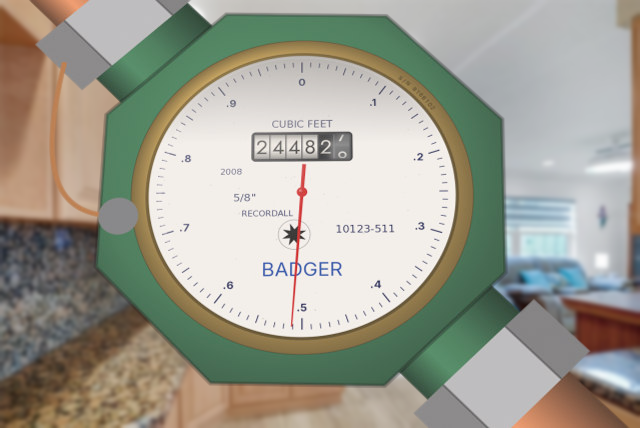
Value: ft³ 244827.51
